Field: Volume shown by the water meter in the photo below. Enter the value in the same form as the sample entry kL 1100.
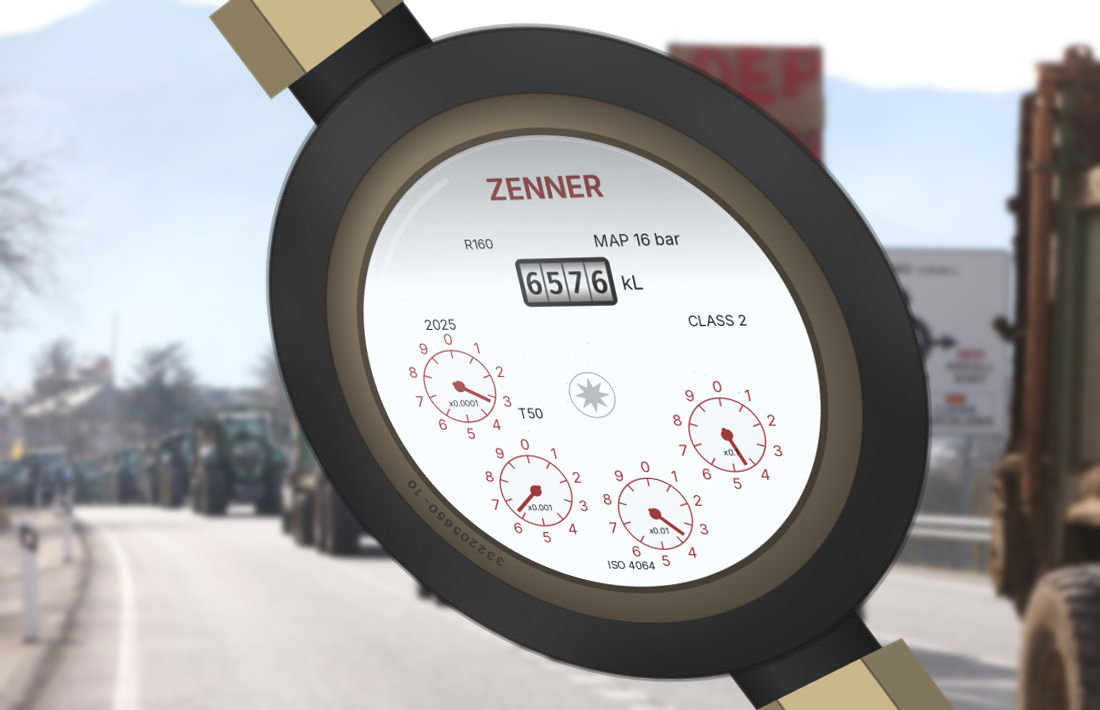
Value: kL 6576.4363
